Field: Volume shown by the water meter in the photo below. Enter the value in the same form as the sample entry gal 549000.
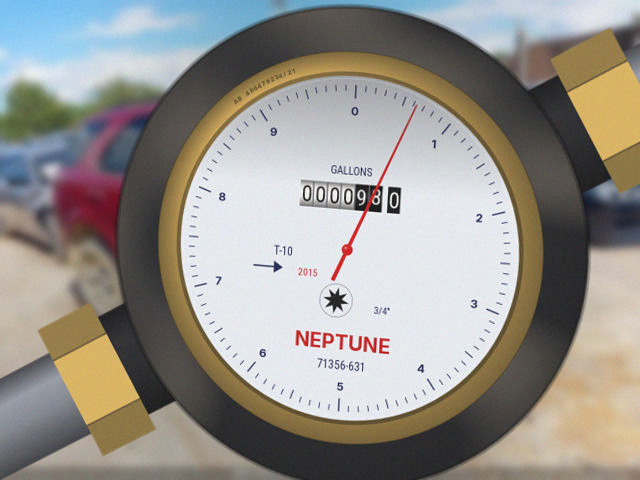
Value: gal 980.6
